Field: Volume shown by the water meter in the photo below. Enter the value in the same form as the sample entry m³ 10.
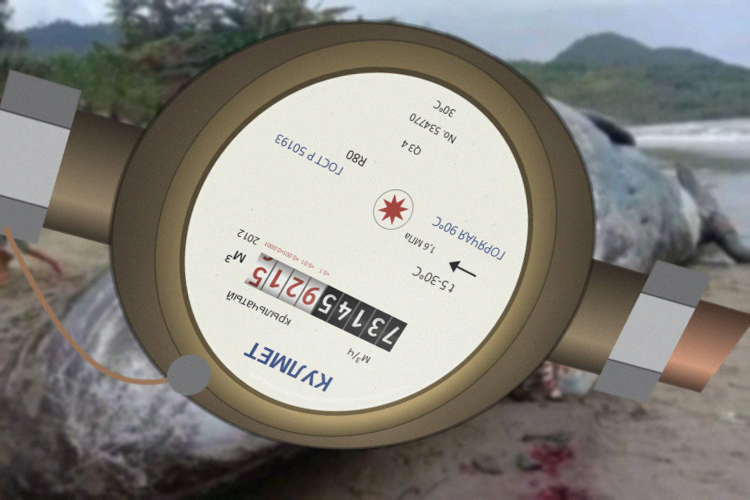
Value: m³ 73145.9215
